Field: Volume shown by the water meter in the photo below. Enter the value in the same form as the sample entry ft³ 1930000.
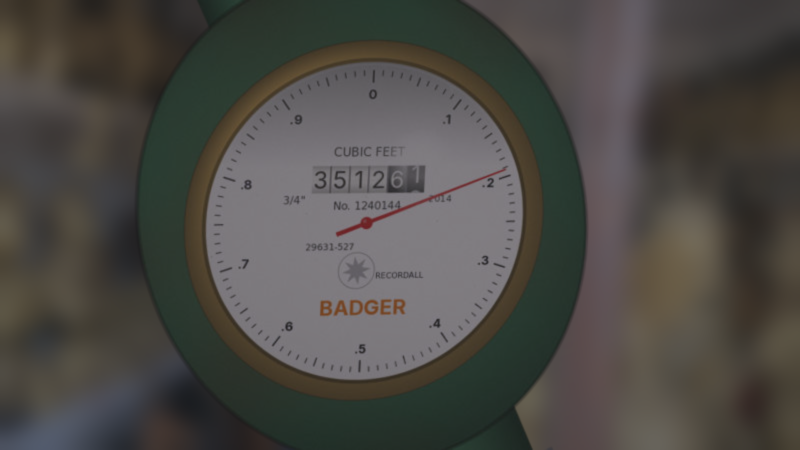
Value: ft³ 351261.19
